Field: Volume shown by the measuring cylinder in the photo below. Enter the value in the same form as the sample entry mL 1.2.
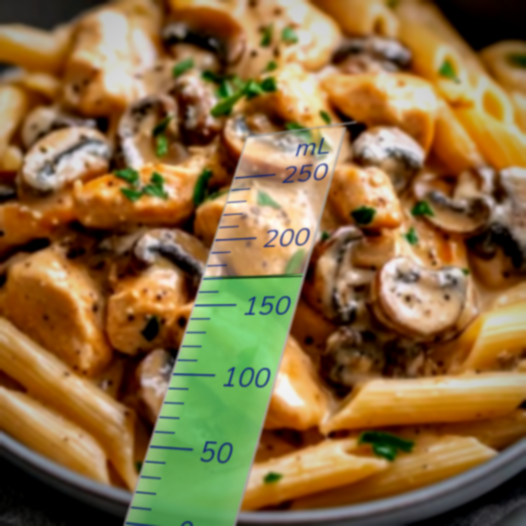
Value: mL 170
